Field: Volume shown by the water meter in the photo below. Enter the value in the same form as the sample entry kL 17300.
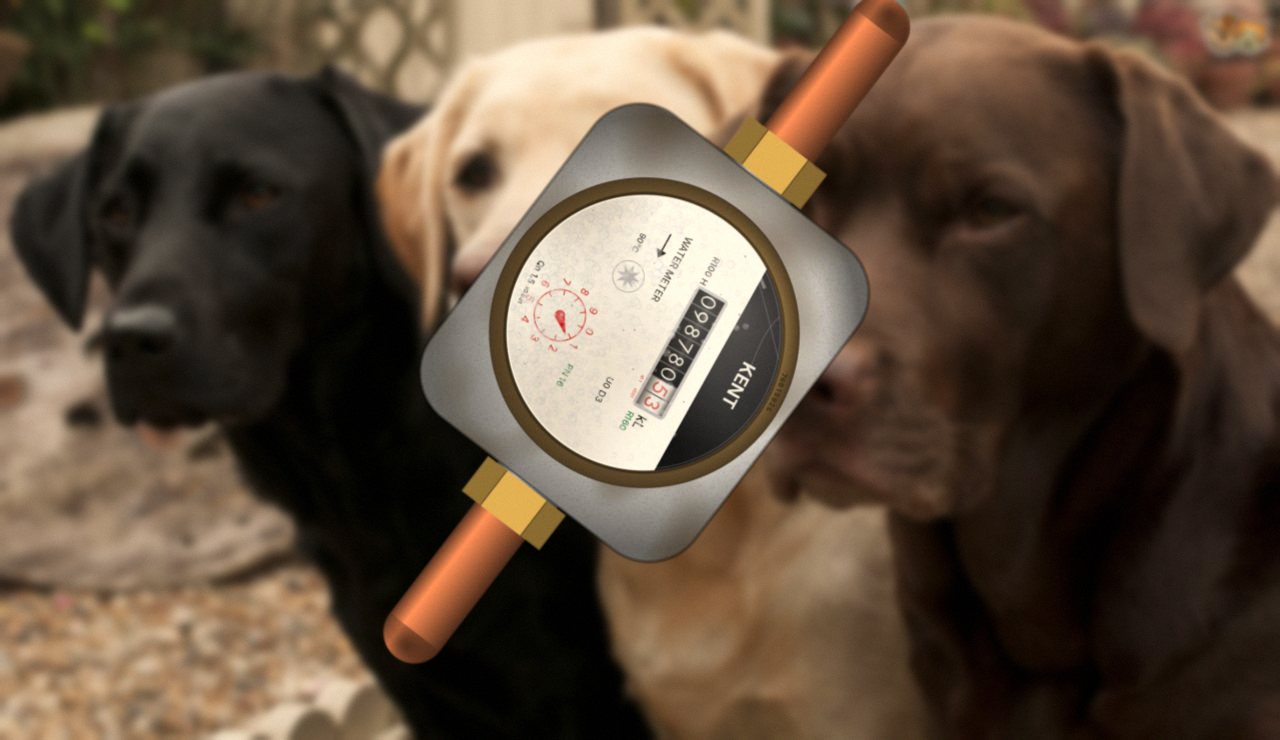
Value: kL 98780.531
